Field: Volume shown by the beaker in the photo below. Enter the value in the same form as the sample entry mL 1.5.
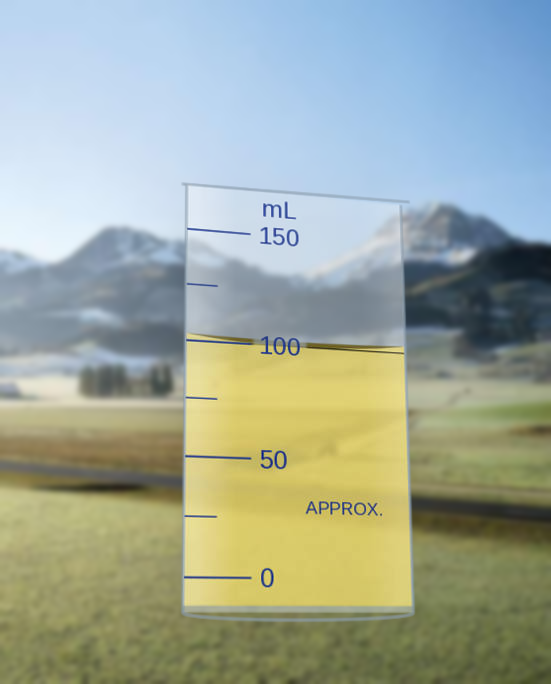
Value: mL 100
